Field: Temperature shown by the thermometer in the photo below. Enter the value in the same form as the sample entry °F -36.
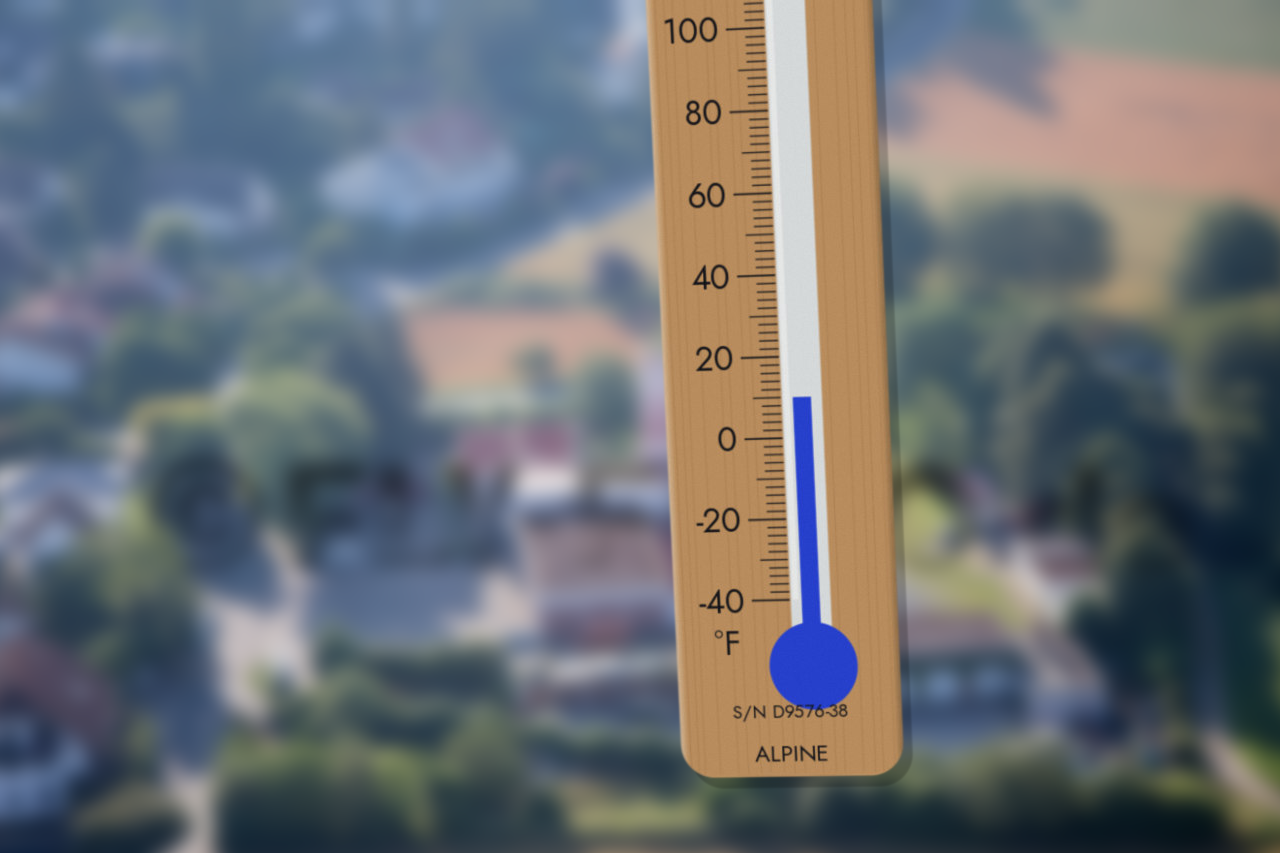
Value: °F 10
